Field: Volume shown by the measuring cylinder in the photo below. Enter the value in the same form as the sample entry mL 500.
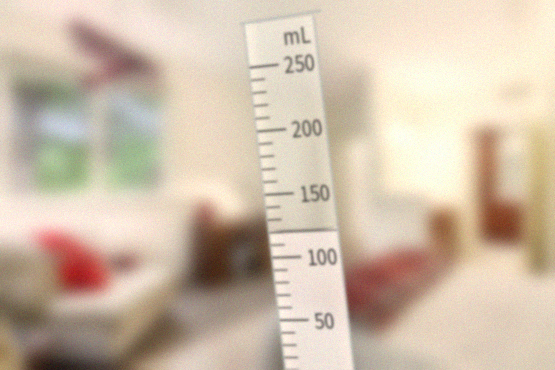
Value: mL 120
